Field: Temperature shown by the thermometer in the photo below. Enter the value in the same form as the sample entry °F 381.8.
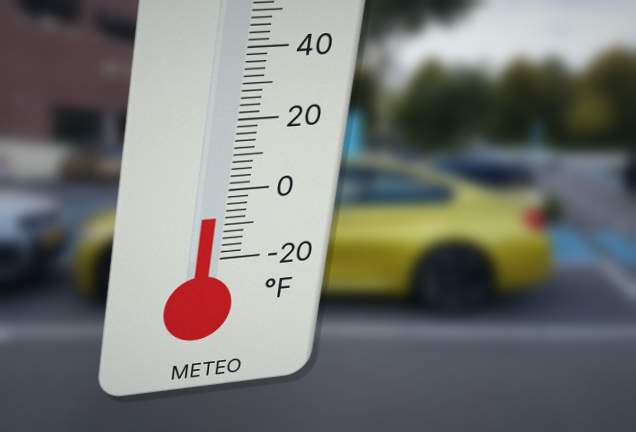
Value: °F -8
